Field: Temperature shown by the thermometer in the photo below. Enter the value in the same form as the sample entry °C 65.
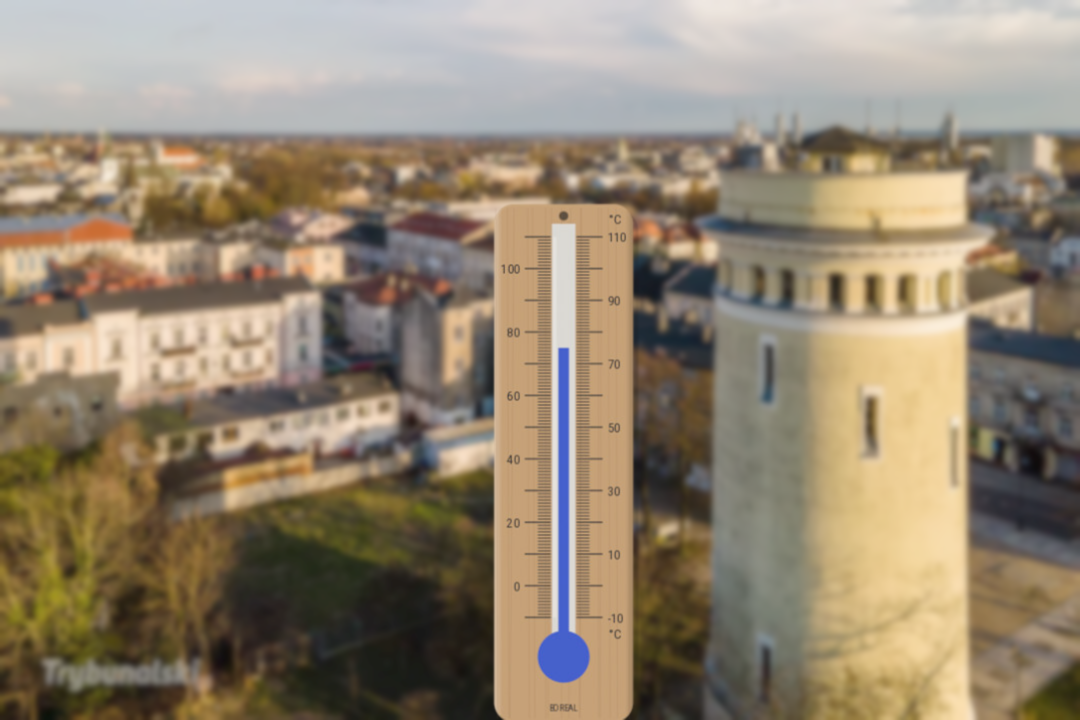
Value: °C 75
